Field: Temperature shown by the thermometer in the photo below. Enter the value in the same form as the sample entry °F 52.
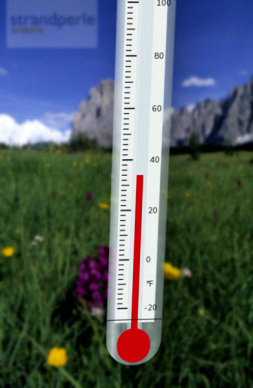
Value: °F 34
